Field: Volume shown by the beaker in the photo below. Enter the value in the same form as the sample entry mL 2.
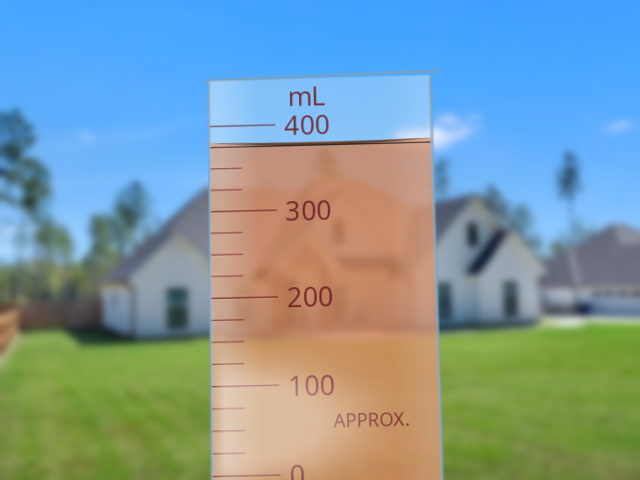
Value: mL 375
